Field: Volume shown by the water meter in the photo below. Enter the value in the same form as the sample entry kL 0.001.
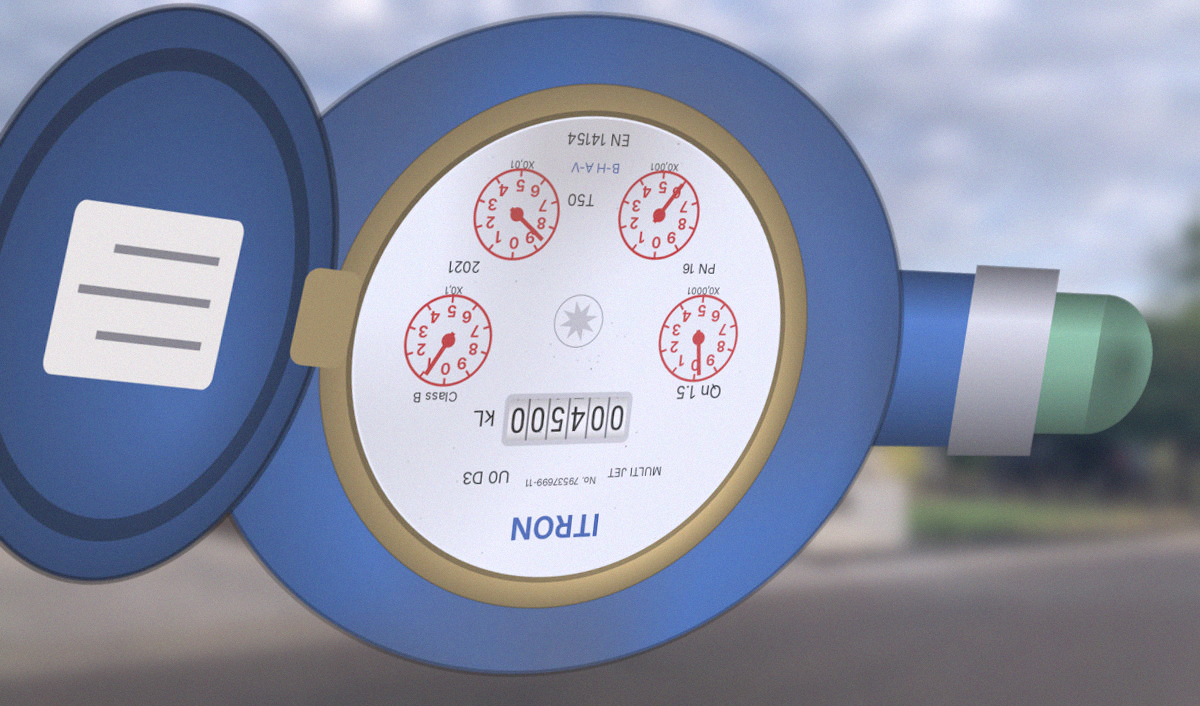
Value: kL 4500.0859
